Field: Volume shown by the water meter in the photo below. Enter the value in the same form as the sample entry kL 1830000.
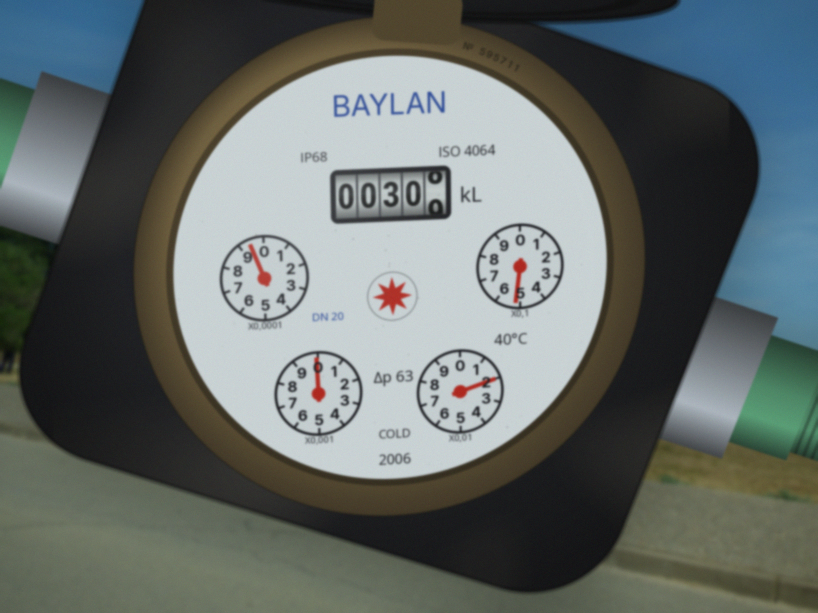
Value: kL 308.5199
